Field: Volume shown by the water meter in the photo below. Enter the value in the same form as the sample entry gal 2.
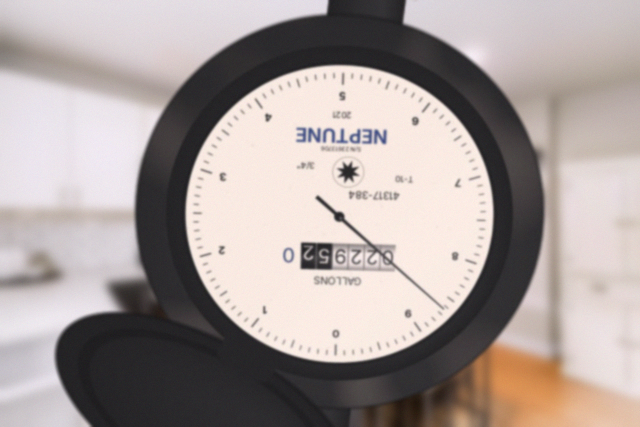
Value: gal 229518.6
